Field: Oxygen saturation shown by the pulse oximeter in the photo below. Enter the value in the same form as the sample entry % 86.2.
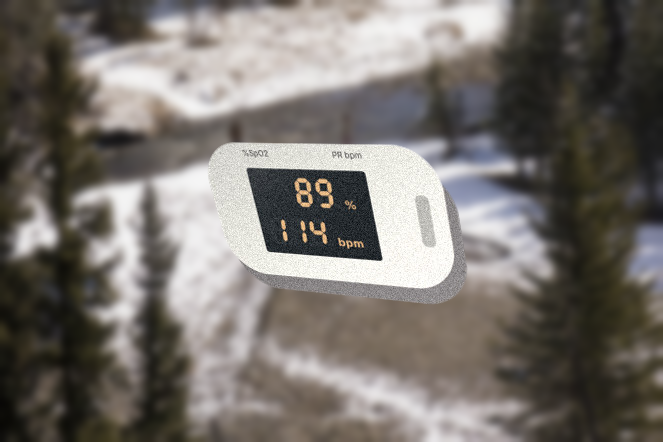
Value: % 89
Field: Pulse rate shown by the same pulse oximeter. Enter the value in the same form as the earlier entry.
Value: bpm 114
